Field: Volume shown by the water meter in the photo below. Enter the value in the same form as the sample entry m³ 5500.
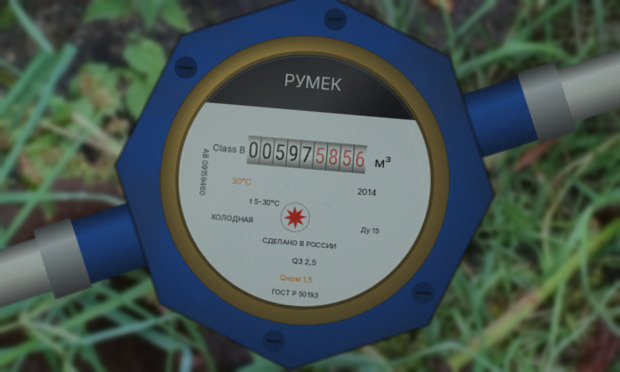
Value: m³ 597.5856
